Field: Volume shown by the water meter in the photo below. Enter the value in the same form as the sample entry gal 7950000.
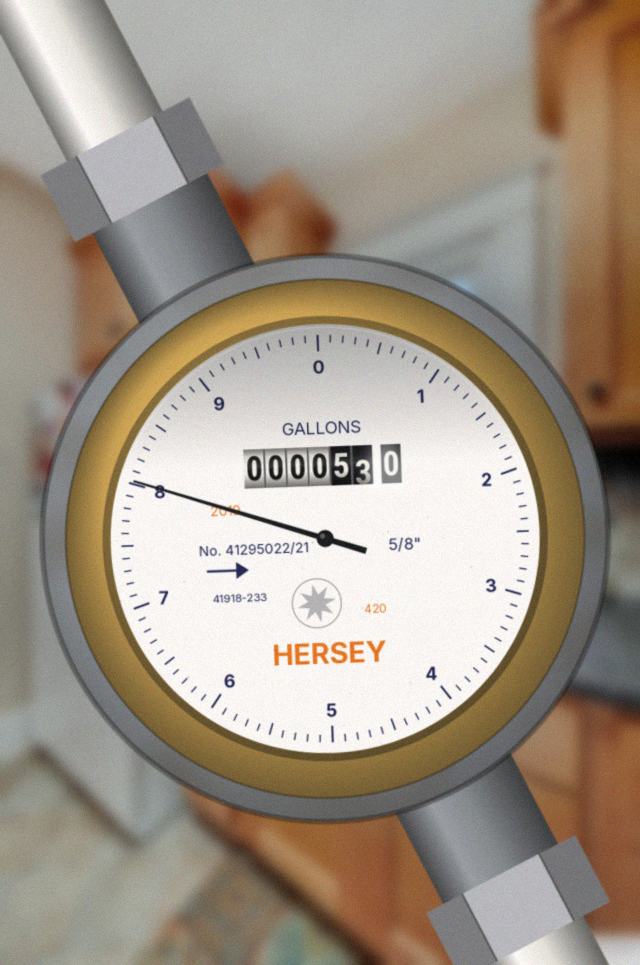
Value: gal 528.0
